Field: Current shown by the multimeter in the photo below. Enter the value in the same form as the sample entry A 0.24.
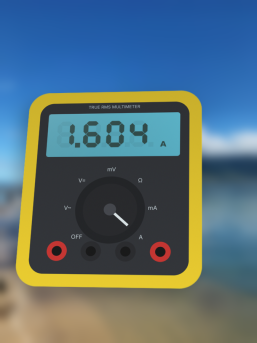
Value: A 1.604
